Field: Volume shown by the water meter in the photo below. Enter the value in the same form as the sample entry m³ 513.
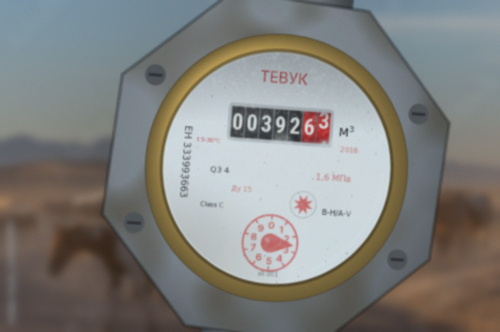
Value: m³ 392.632
